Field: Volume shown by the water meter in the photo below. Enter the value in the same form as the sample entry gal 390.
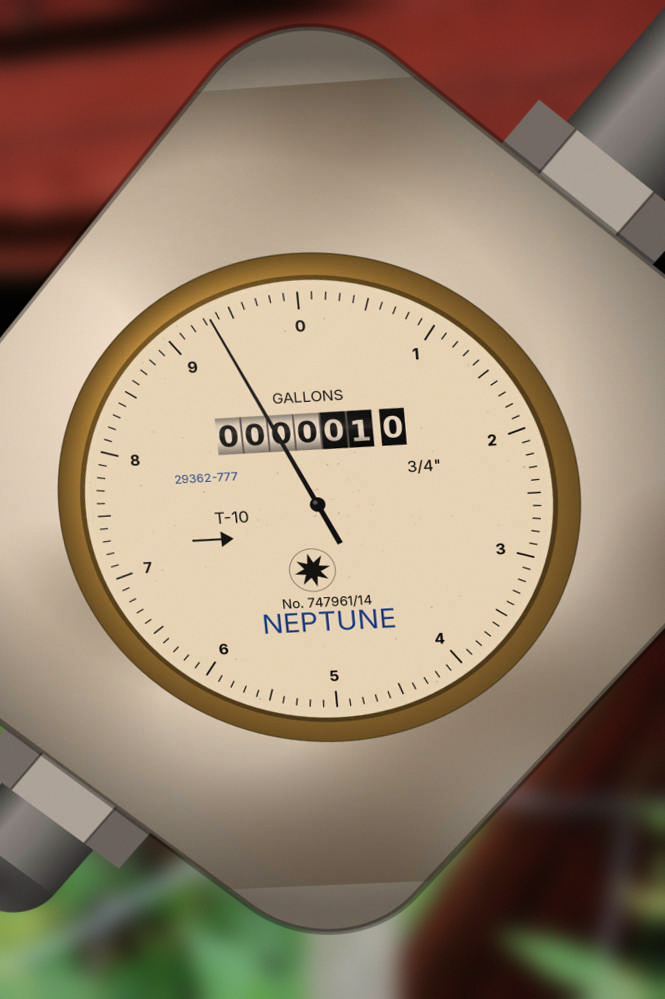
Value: gal 9.3
